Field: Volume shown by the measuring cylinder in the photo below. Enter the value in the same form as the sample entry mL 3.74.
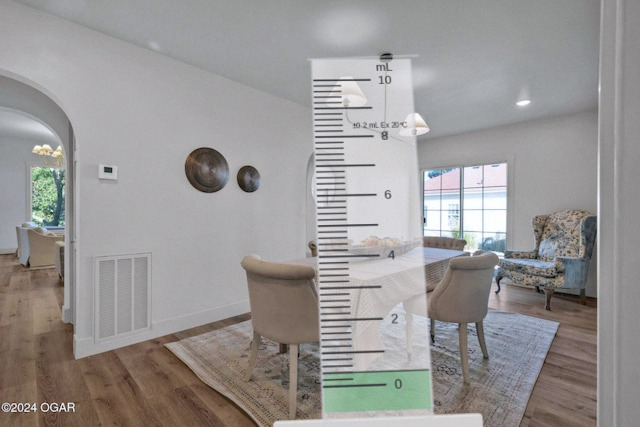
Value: mL 0.4
